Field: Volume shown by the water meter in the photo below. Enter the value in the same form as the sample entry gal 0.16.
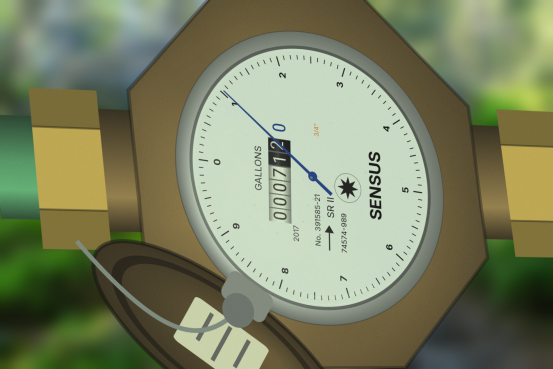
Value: gal 7121.0
